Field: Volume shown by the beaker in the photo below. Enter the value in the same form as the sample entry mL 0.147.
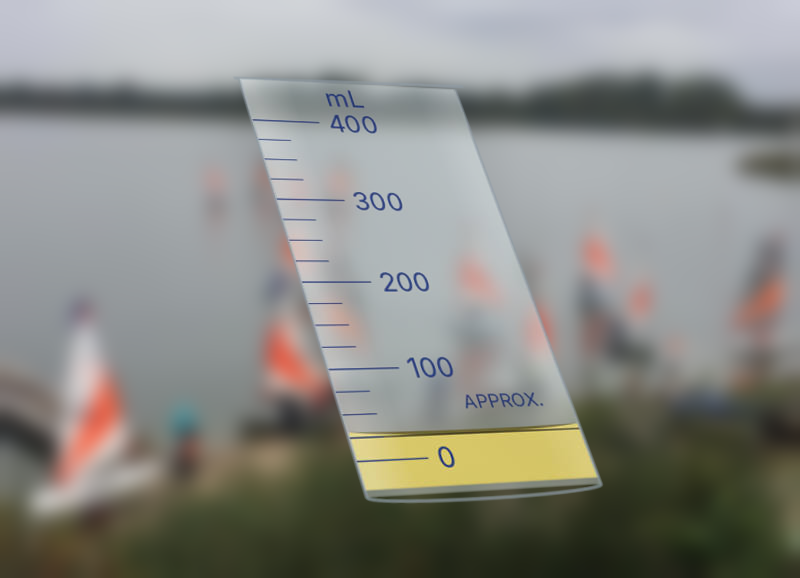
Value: mL 25
